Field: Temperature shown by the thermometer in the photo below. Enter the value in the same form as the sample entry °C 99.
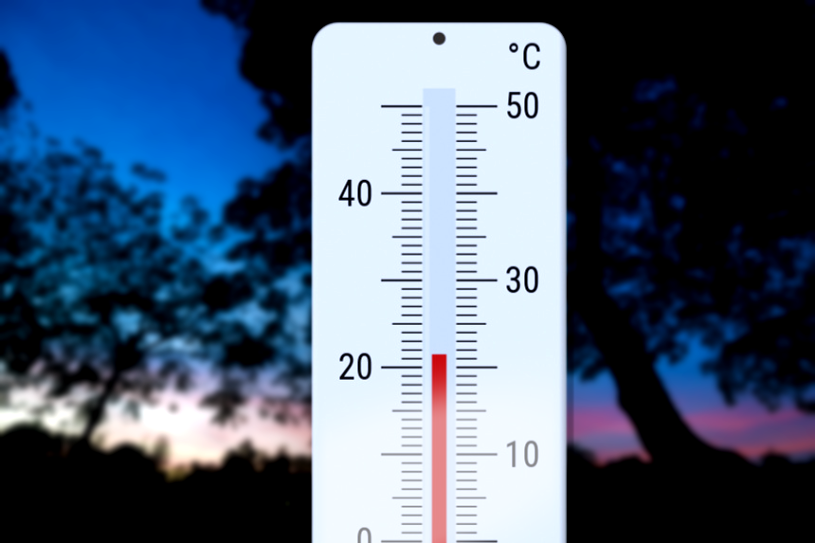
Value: °C 21.5
